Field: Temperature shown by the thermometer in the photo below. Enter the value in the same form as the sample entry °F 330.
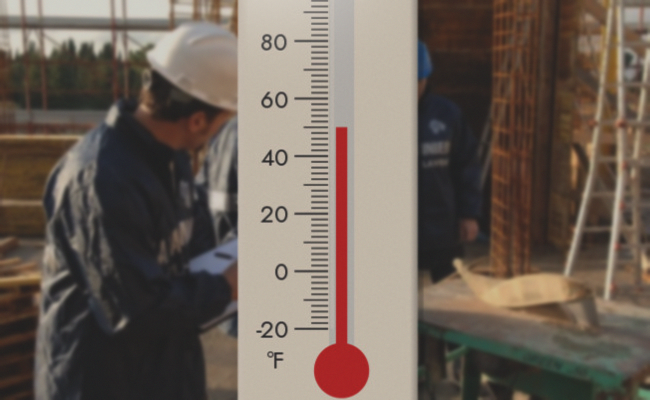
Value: °F 50
